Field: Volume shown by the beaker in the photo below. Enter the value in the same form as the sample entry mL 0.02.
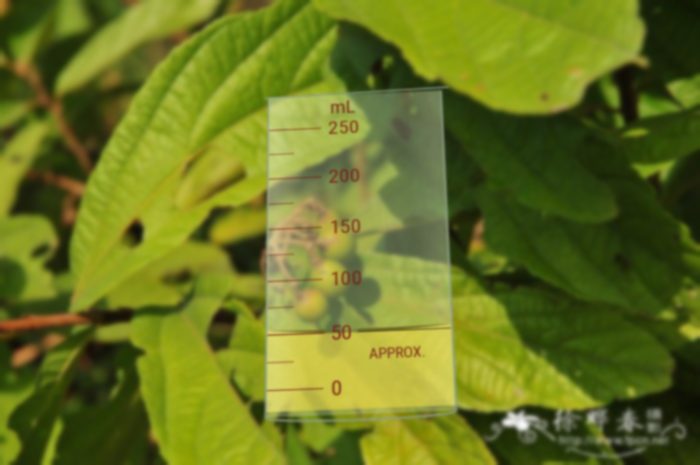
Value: mL 50
